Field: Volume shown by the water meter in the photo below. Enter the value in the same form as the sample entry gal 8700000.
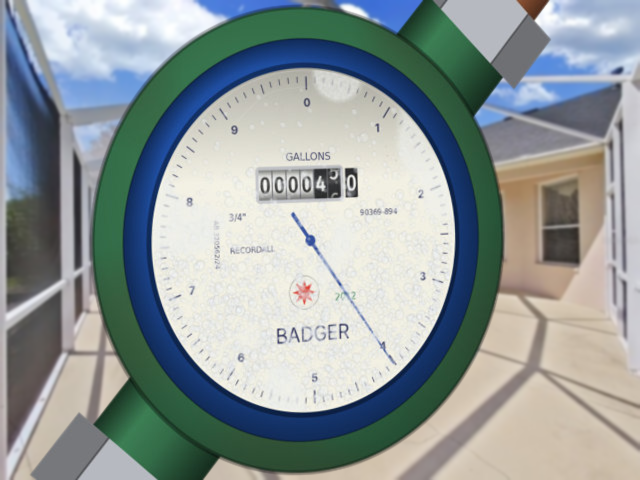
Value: gal 454.0
